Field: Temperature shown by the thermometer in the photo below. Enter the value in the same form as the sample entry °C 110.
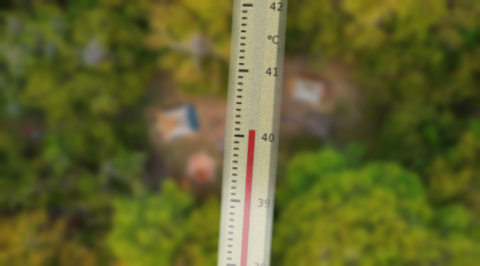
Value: °C 40.1
